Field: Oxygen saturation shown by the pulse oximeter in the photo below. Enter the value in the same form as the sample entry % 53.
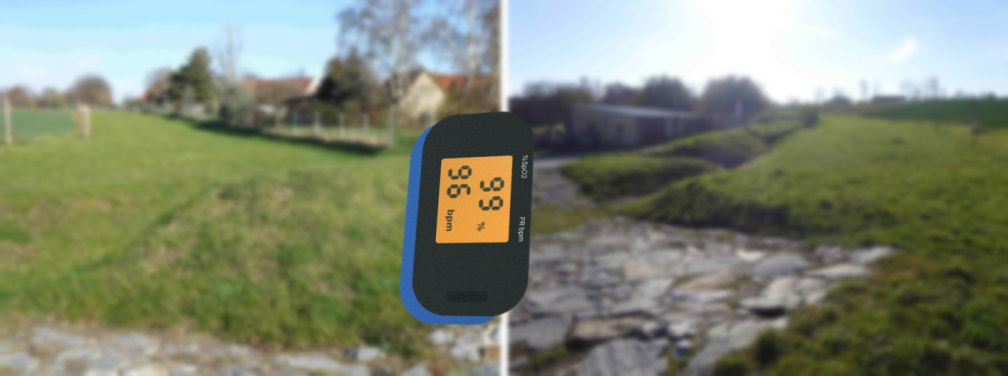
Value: % 99
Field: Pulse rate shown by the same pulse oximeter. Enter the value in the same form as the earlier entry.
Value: bpm 96
